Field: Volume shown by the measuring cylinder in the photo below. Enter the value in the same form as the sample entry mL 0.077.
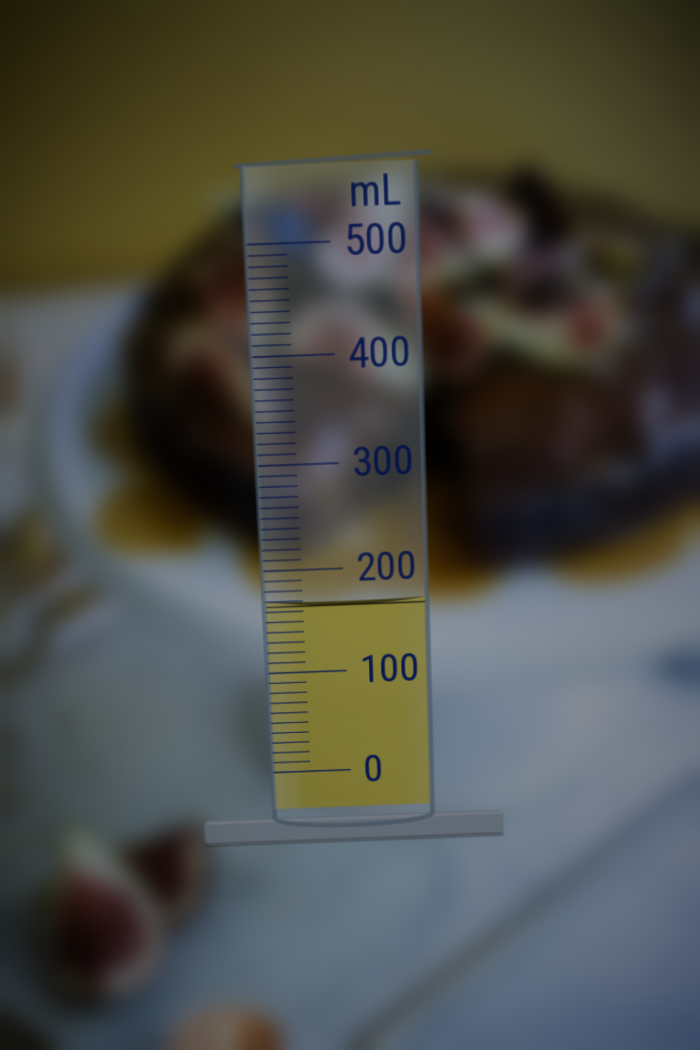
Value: mL 165
